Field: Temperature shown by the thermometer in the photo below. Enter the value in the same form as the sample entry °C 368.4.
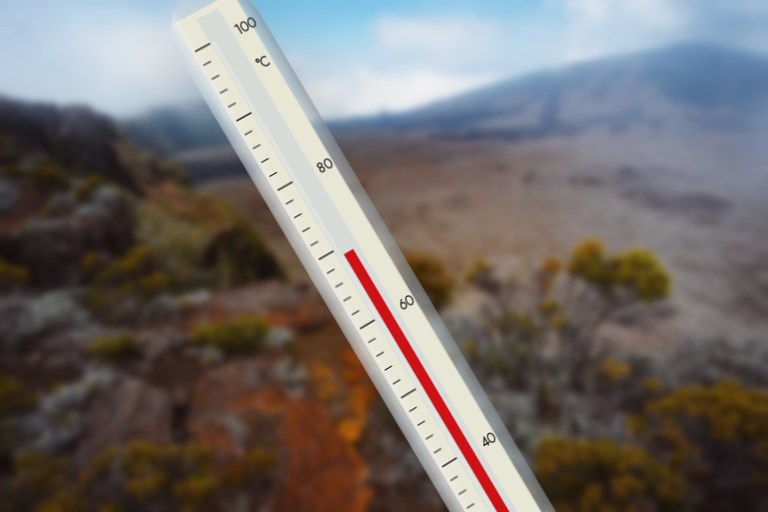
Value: °C 69
